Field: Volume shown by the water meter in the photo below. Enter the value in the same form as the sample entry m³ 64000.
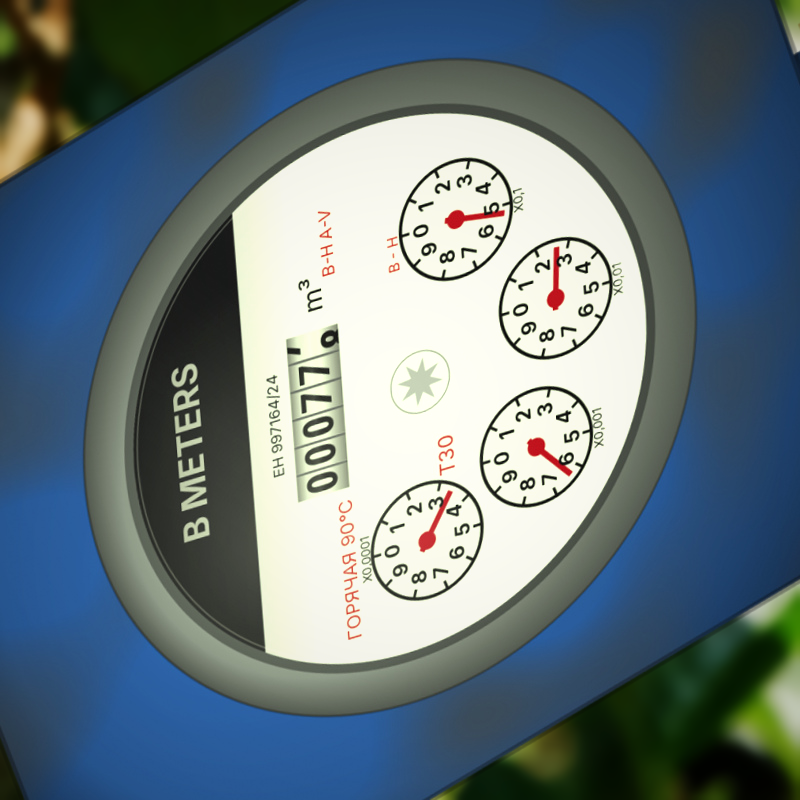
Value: m³ 777.5263
